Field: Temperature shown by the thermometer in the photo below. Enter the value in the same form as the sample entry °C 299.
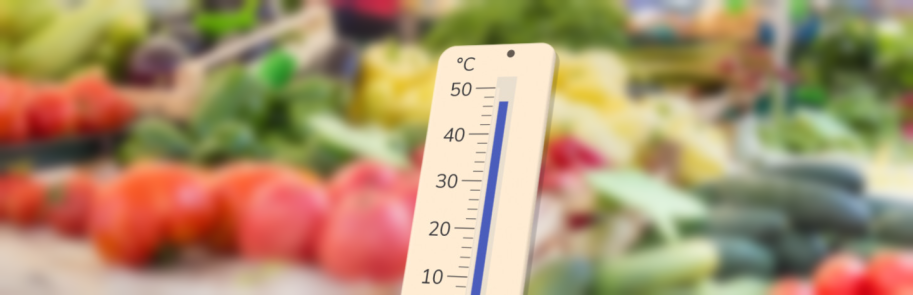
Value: °C 47
